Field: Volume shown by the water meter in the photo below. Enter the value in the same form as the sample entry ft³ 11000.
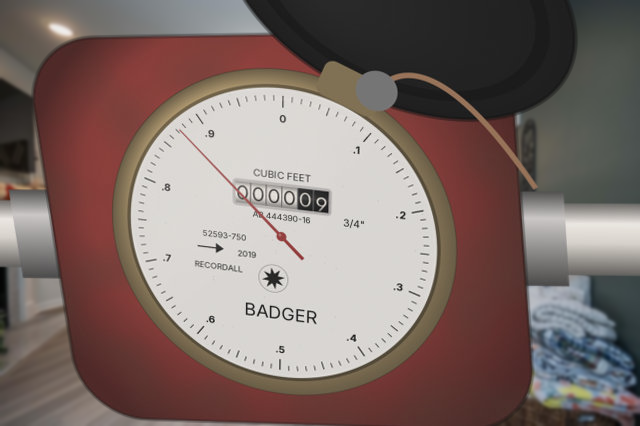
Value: ft³ 8.87
